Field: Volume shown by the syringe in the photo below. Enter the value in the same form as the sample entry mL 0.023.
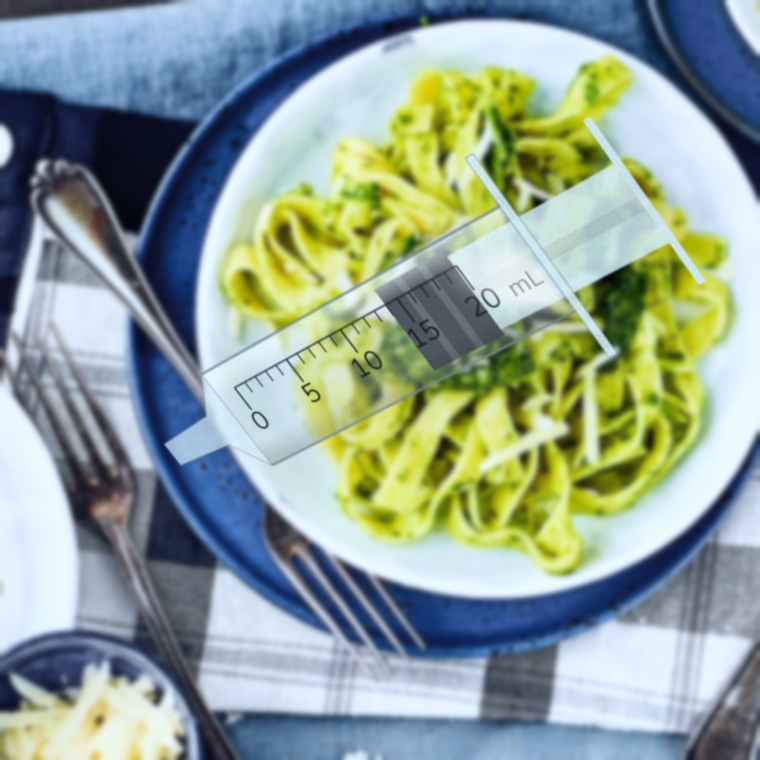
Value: mL 14
